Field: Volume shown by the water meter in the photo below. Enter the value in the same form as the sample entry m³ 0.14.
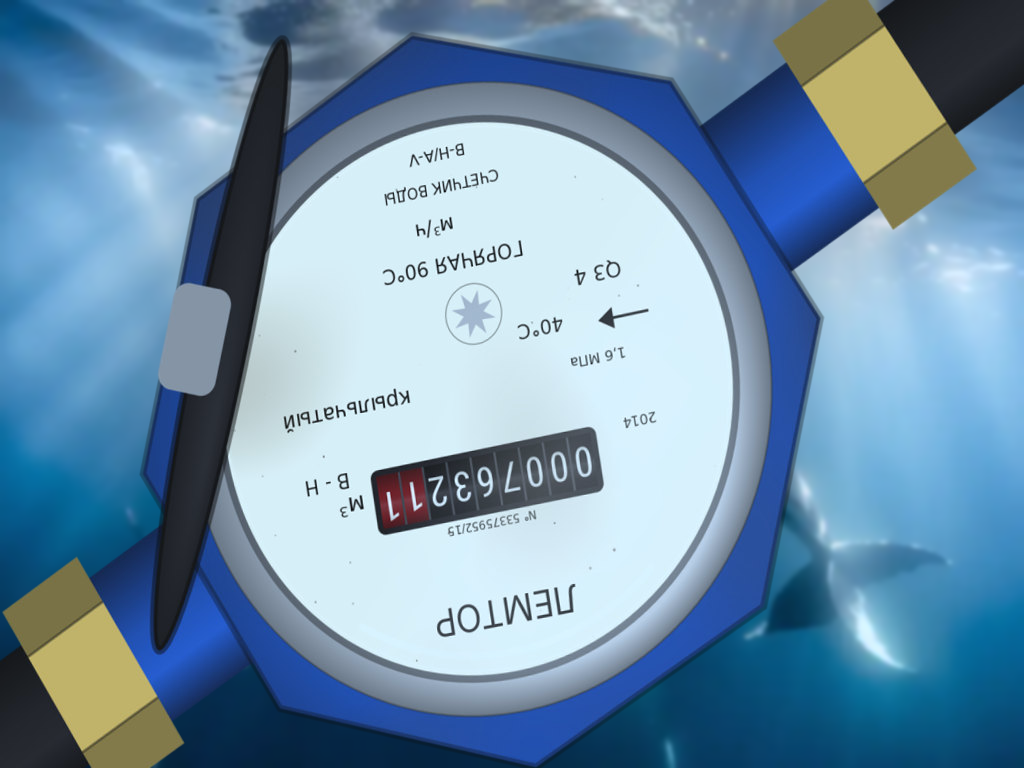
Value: m³ 7632.11
